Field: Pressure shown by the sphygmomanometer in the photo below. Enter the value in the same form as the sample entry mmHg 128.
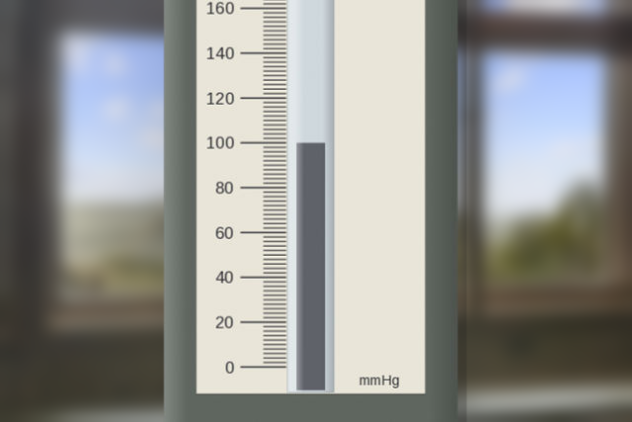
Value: mmHg 100
